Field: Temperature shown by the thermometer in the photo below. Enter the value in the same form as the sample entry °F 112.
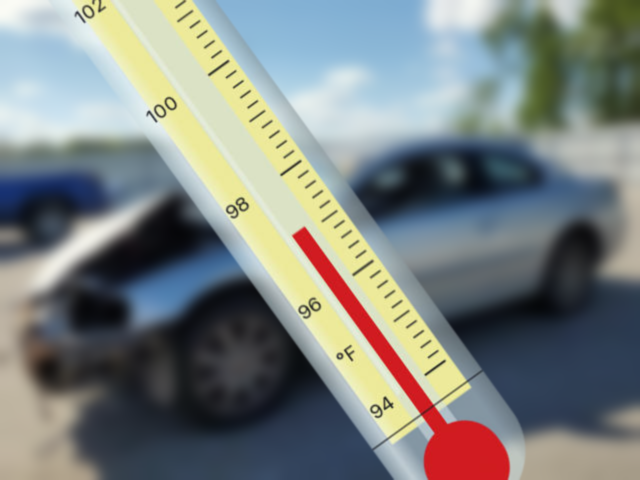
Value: °F 97.1
